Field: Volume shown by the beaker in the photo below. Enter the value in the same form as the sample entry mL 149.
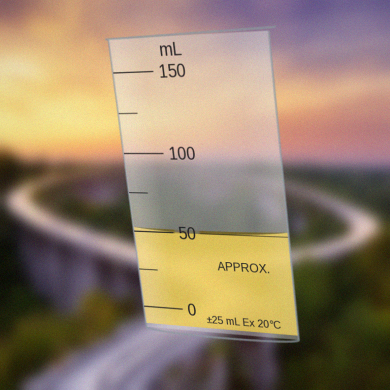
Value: mL 50
